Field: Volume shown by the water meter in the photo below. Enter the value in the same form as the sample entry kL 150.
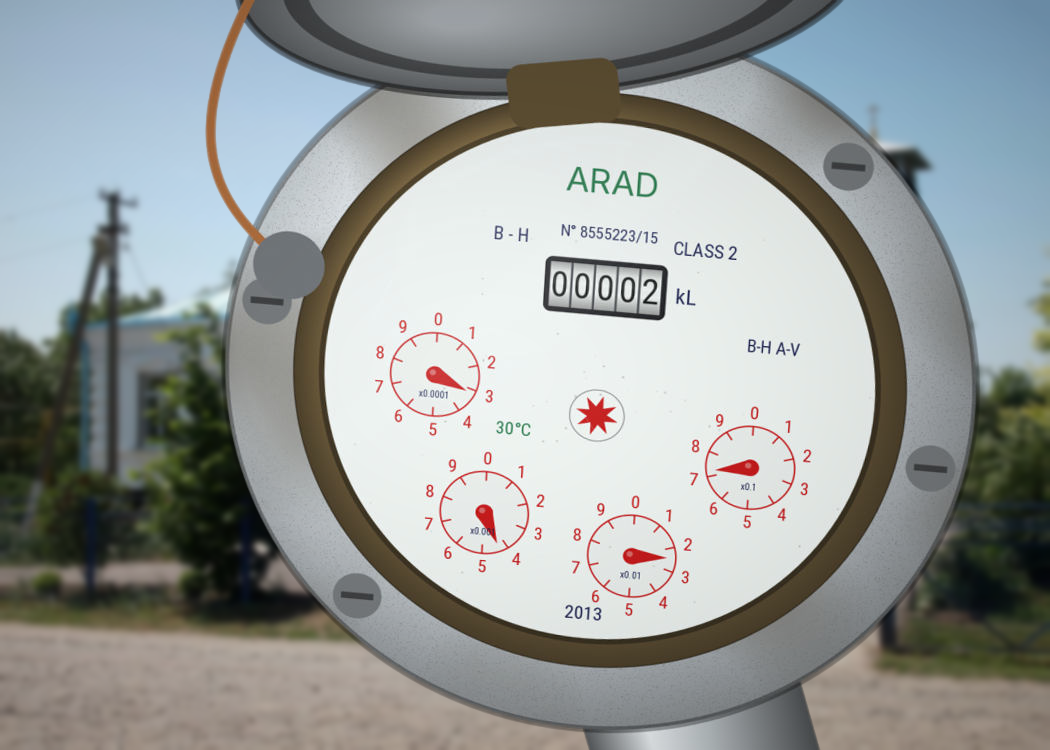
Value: kL 2.7243
